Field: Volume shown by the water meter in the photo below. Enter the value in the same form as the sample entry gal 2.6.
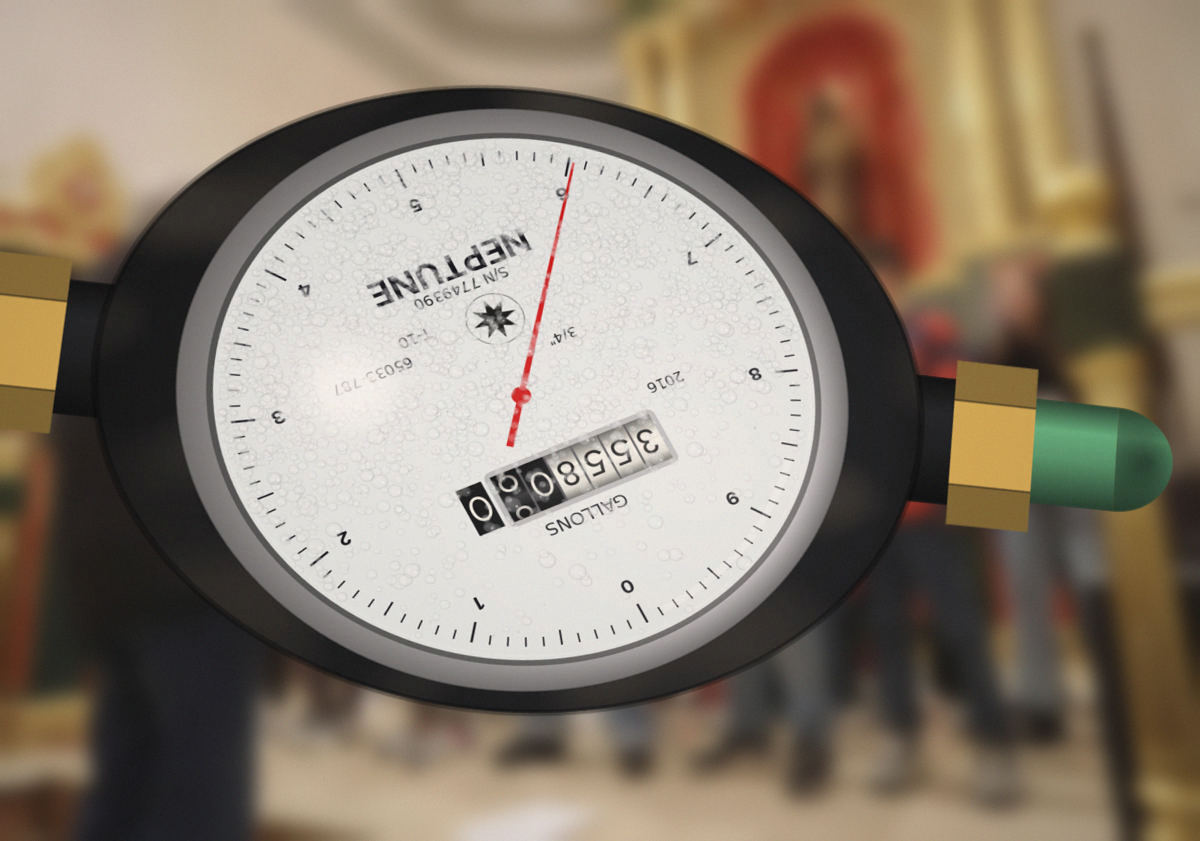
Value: gal 3558086.0
